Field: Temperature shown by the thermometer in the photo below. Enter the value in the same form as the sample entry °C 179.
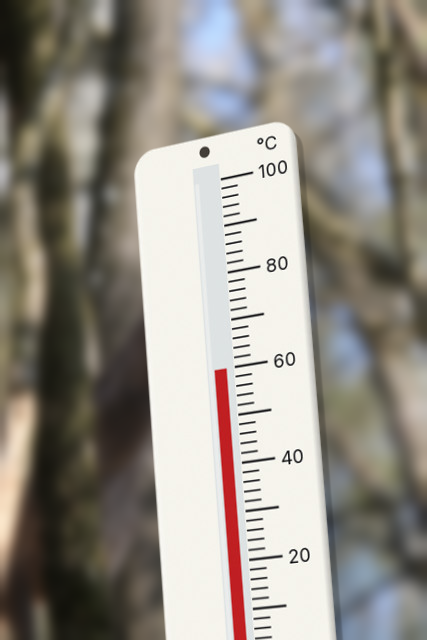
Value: °C 60
